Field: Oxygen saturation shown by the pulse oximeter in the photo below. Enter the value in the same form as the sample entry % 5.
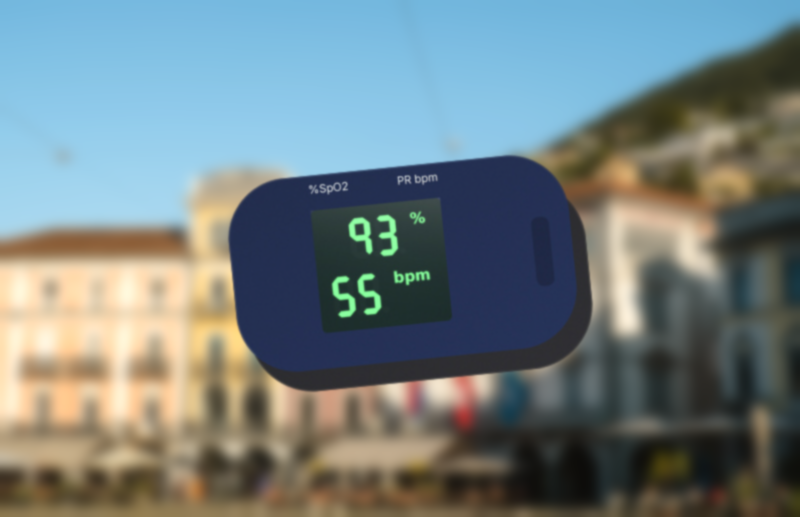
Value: % 93
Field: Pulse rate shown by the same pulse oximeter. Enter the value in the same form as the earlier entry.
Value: bpm 55
